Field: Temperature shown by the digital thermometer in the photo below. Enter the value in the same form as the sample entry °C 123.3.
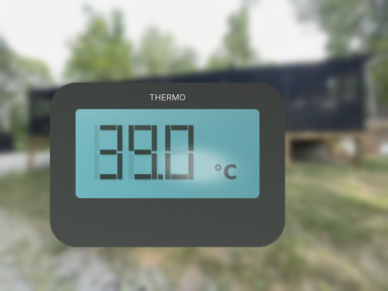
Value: °C 39.0
